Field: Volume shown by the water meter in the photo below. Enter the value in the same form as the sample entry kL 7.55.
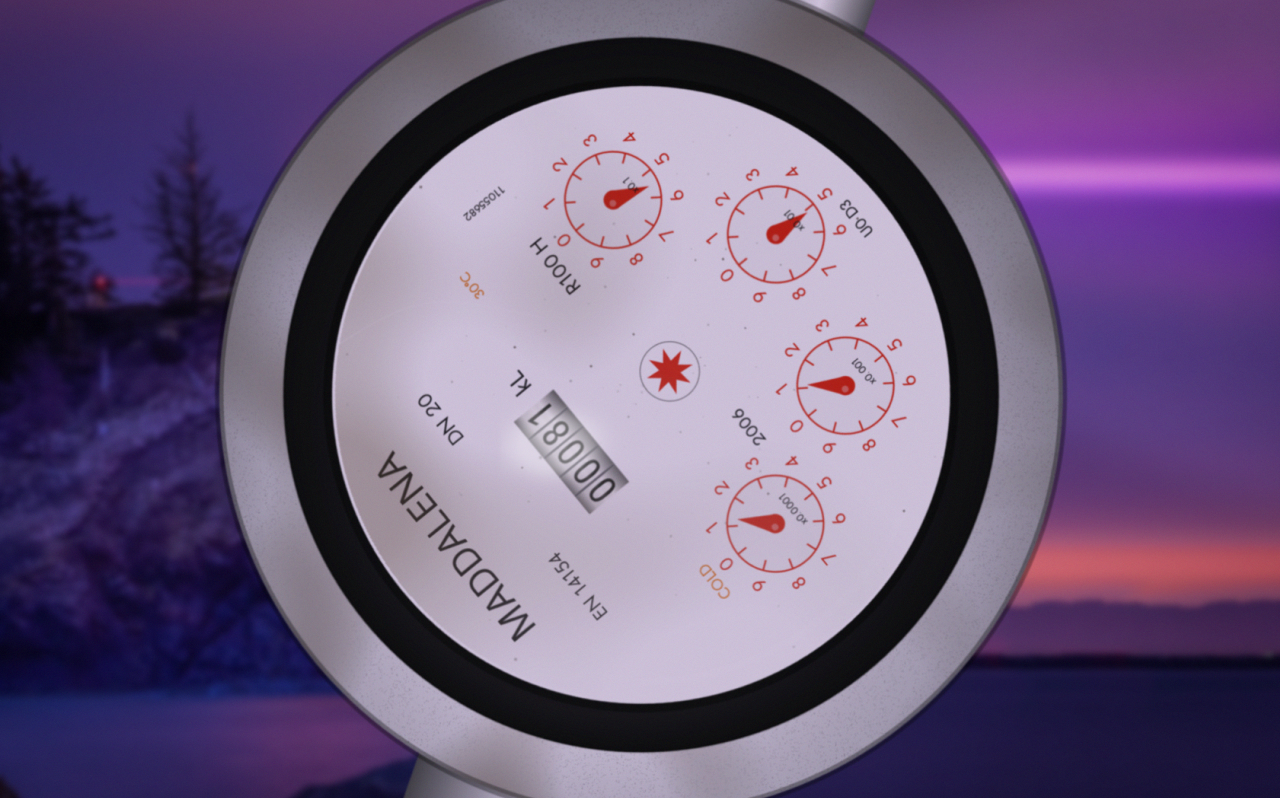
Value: kL 81.5511
